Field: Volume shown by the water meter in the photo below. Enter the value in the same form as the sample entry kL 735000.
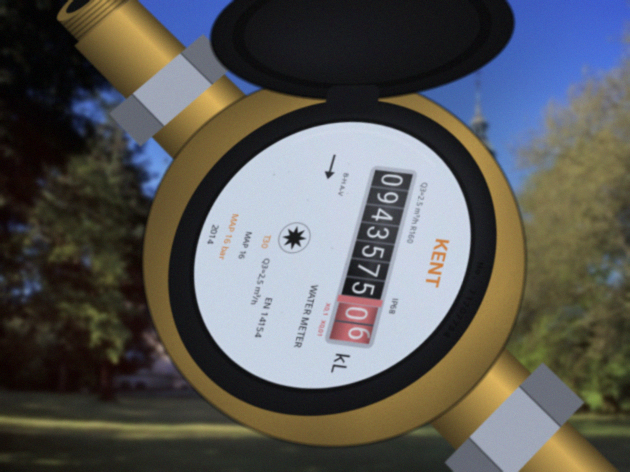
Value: kL 943575.06
